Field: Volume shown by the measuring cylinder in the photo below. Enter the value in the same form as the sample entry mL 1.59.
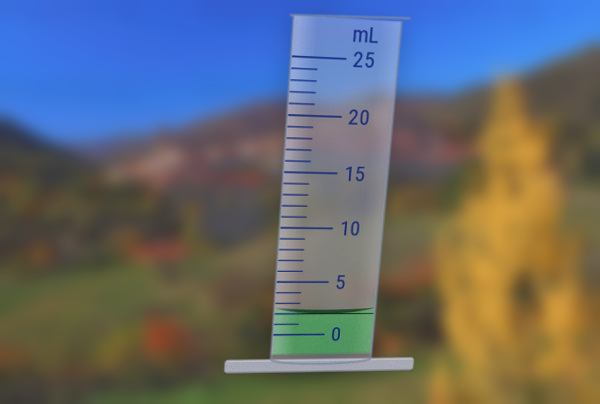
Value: mL 2
